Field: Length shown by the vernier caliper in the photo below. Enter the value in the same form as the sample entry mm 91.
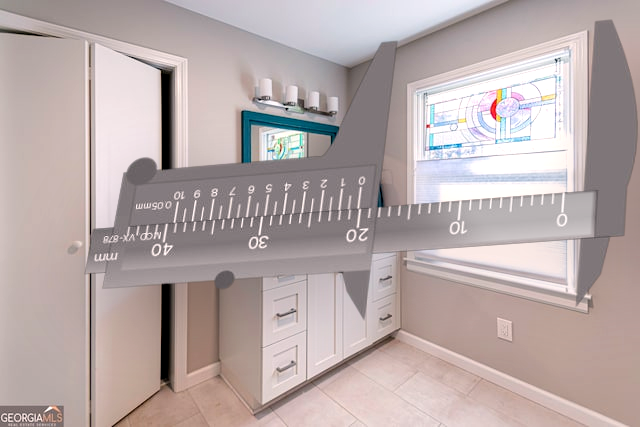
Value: mm 20.2
